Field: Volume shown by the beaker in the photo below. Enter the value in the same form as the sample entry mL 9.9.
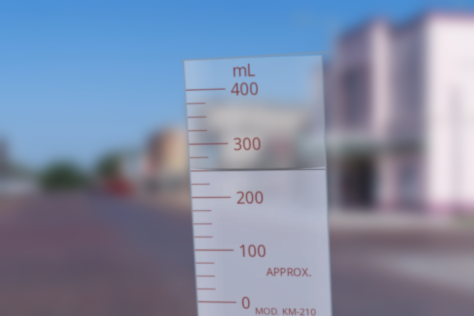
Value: mL 250
